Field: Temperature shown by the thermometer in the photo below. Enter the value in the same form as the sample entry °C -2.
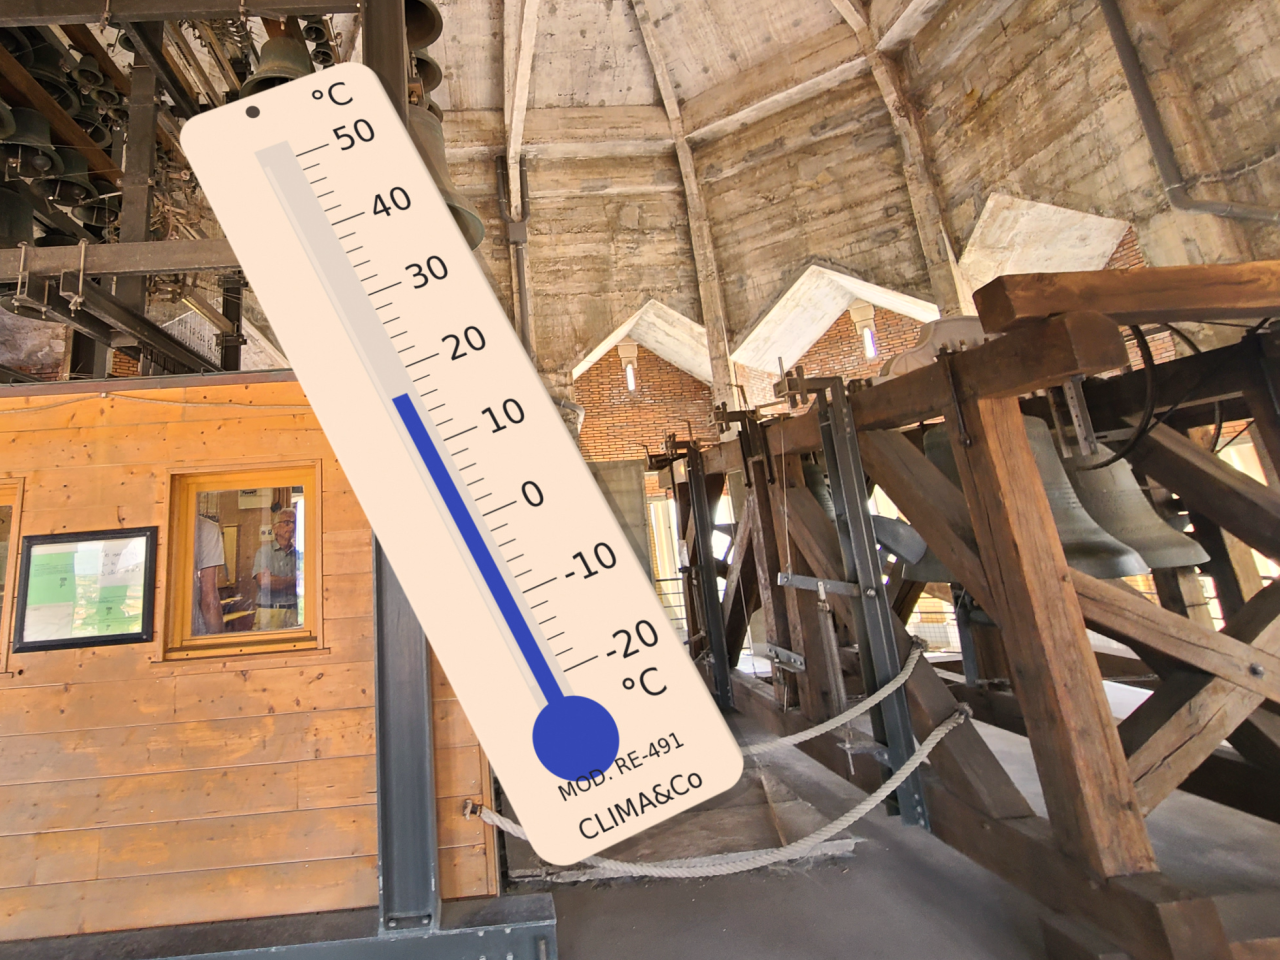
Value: °C 17
